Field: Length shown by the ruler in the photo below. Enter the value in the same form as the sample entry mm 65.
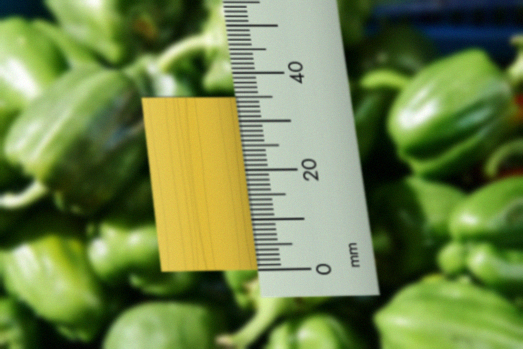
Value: mm 35
